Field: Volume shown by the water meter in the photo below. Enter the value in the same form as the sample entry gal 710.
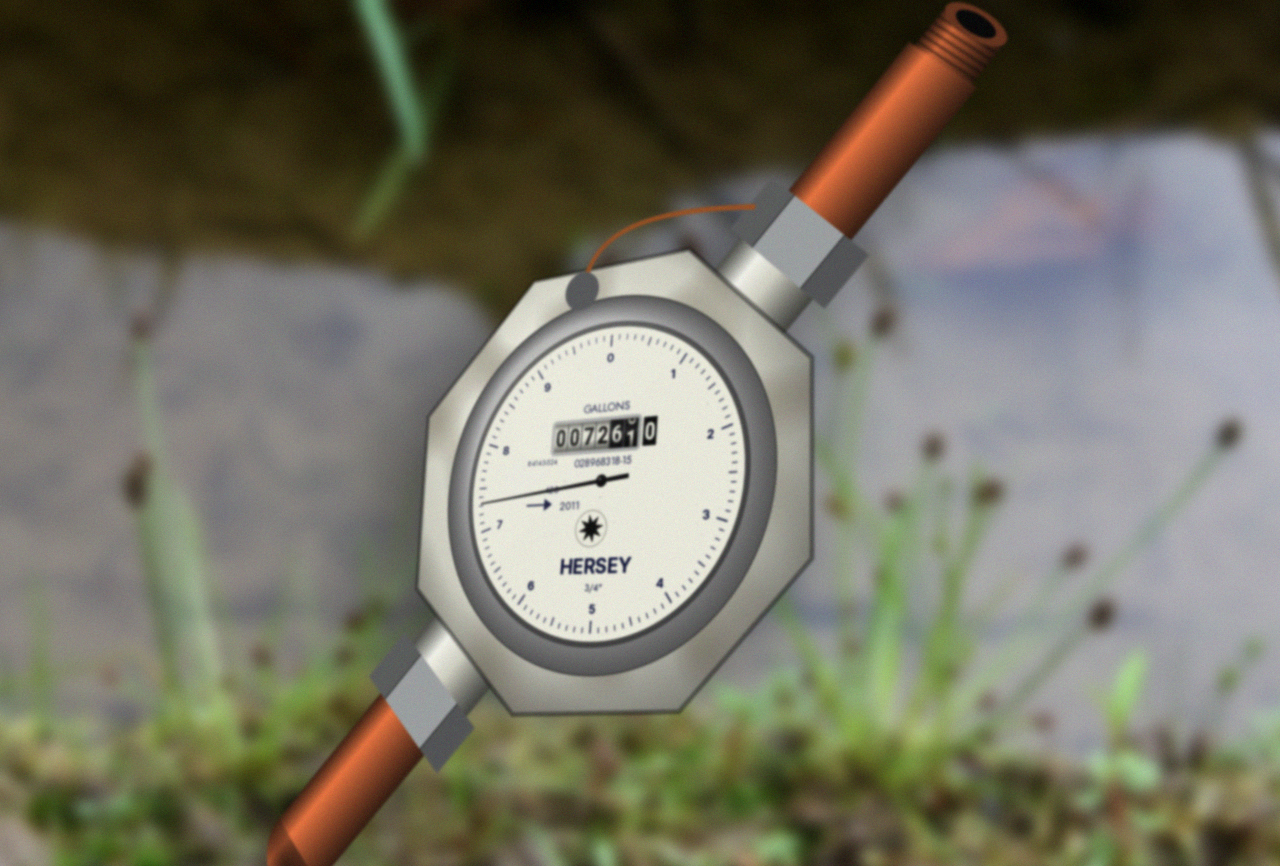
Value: gal 72607.3
